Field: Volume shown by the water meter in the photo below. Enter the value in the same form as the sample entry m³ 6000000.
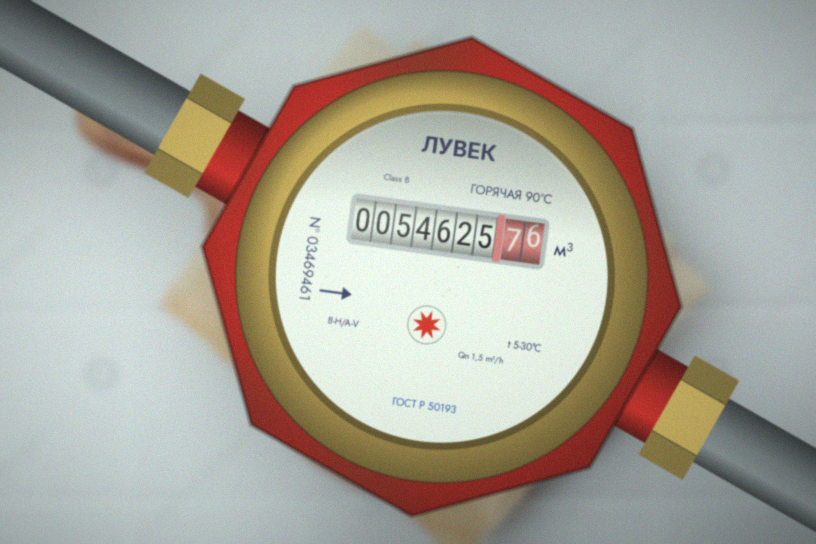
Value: m³ 54625.76
